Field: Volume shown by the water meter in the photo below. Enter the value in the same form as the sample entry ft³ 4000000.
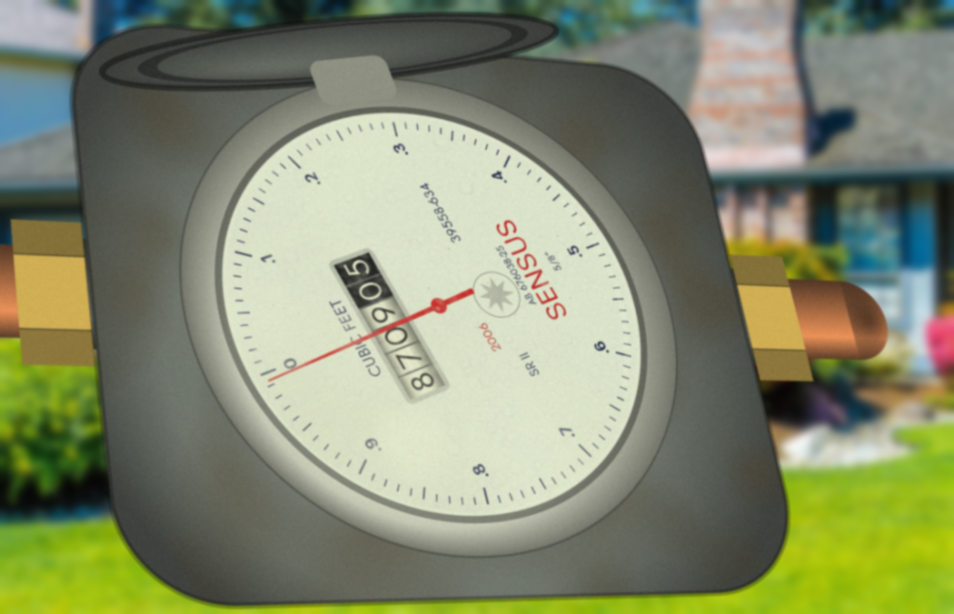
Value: ft³ 870904.99
